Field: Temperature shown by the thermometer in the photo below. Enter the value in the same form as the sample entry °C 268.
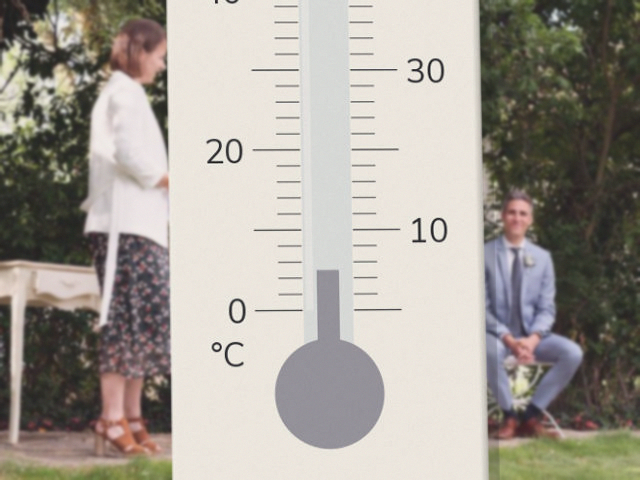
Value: °C 5
